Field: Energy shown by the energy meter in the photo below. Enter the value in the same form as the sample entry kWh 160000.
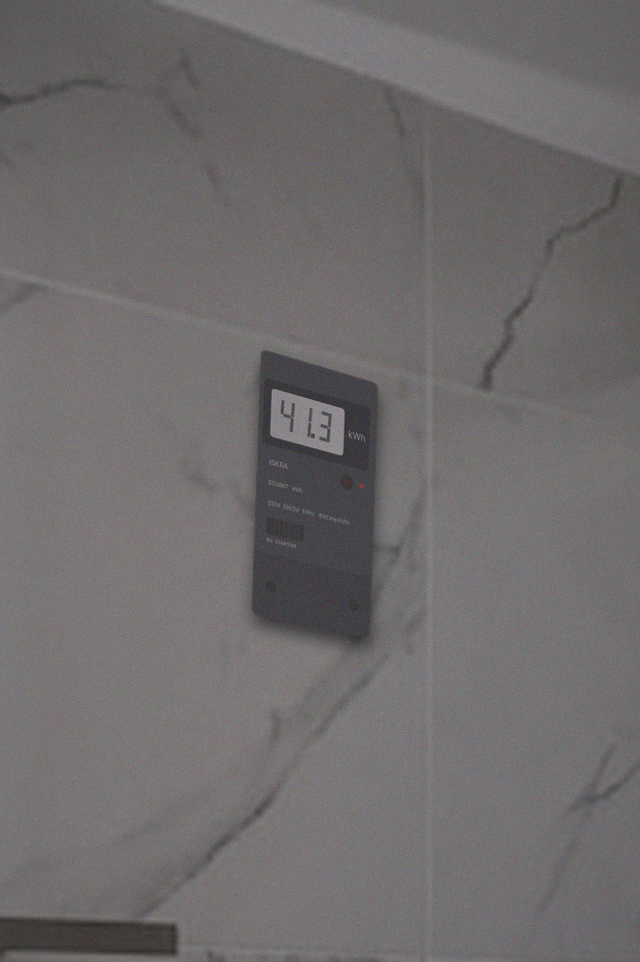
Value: kWh 41.3
